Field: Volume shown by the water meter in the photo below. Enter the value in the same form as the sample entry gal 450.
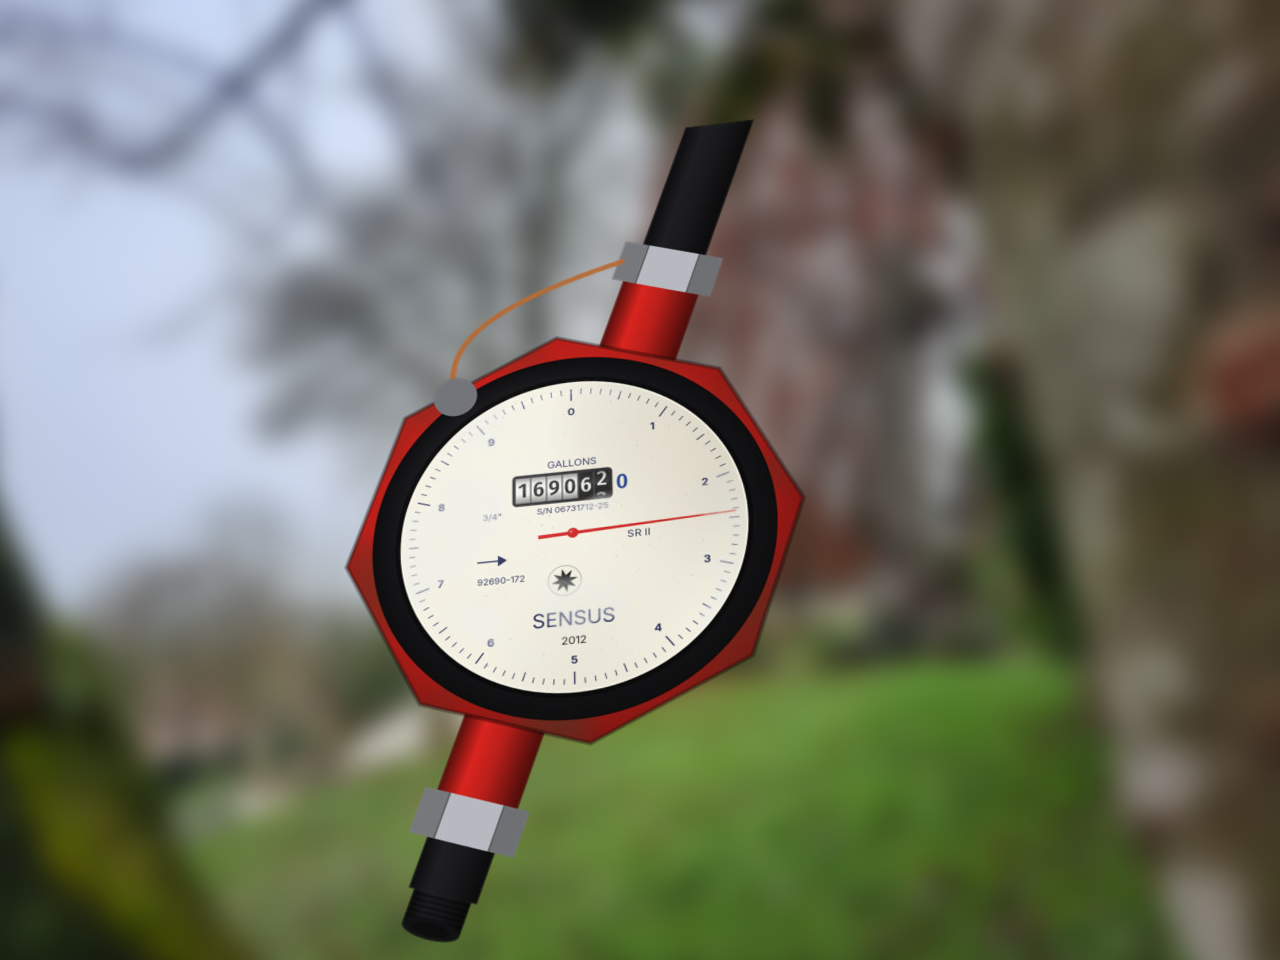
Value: gal 1690622.4
